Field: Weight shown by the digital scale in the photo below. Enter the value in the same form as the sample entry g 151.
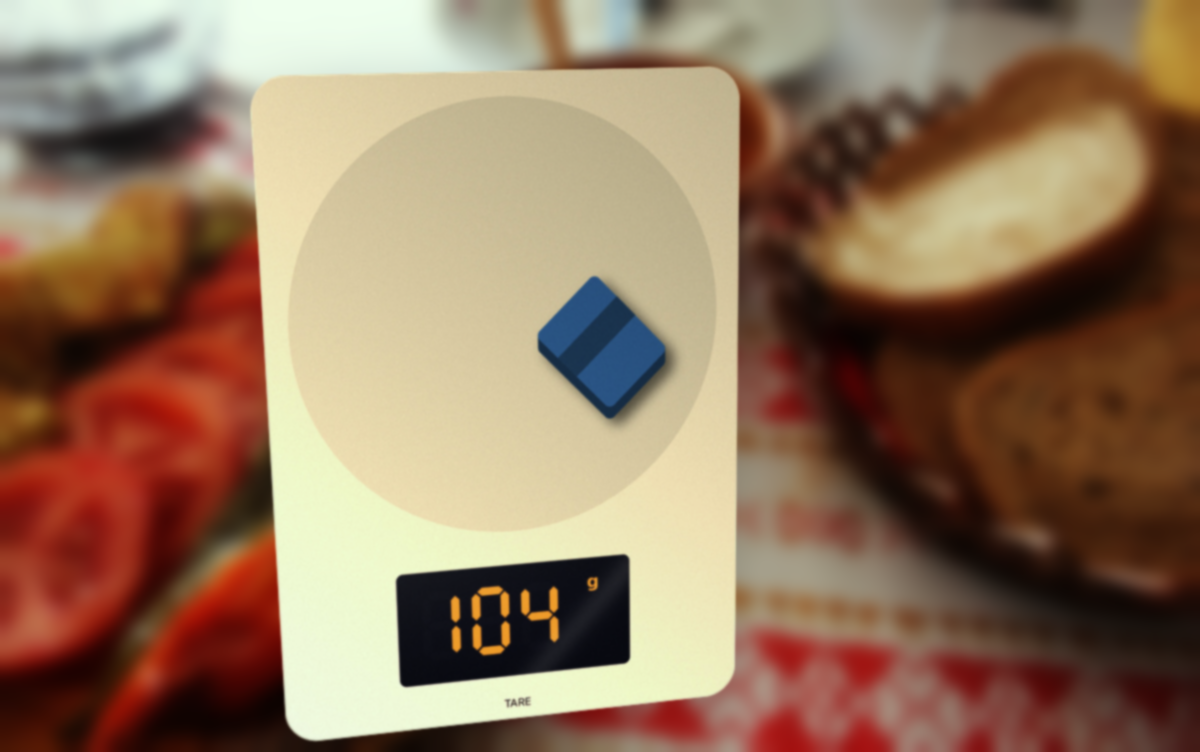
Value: g 104
